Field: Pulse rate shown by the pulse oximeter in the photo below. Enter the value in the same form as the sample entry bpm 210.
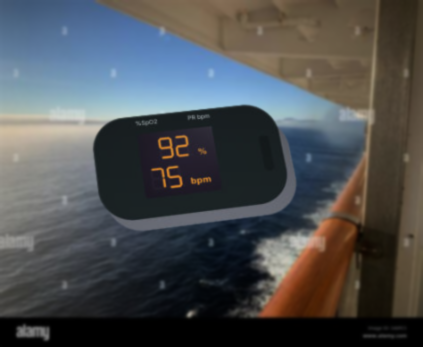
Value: bpm 75
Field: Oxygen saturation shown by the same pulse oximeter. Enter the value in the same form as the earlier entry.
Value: % 92
